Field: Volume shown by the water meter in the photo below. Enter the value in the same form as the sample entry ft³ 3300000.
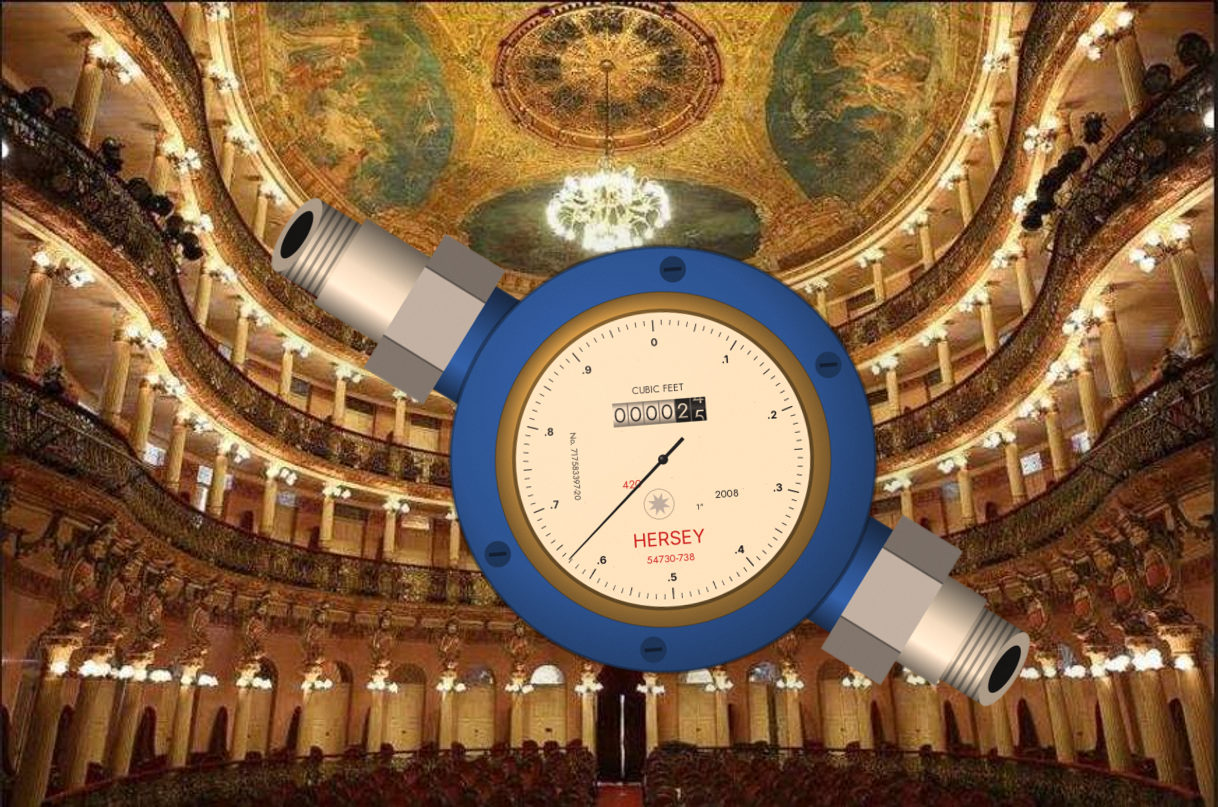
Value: ft³ 24.63
